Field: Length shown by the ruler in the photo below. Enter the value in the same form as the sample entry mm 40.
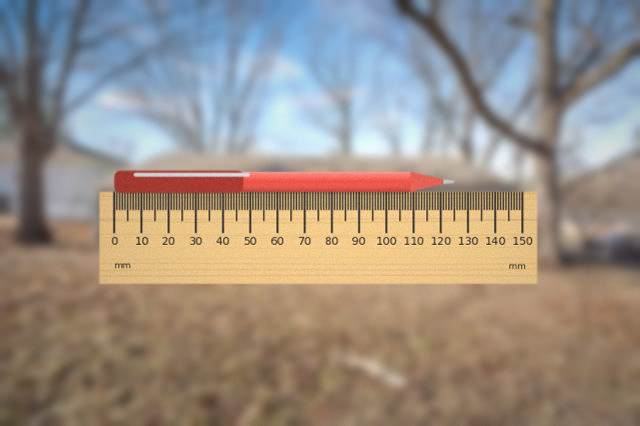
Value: mm 125
